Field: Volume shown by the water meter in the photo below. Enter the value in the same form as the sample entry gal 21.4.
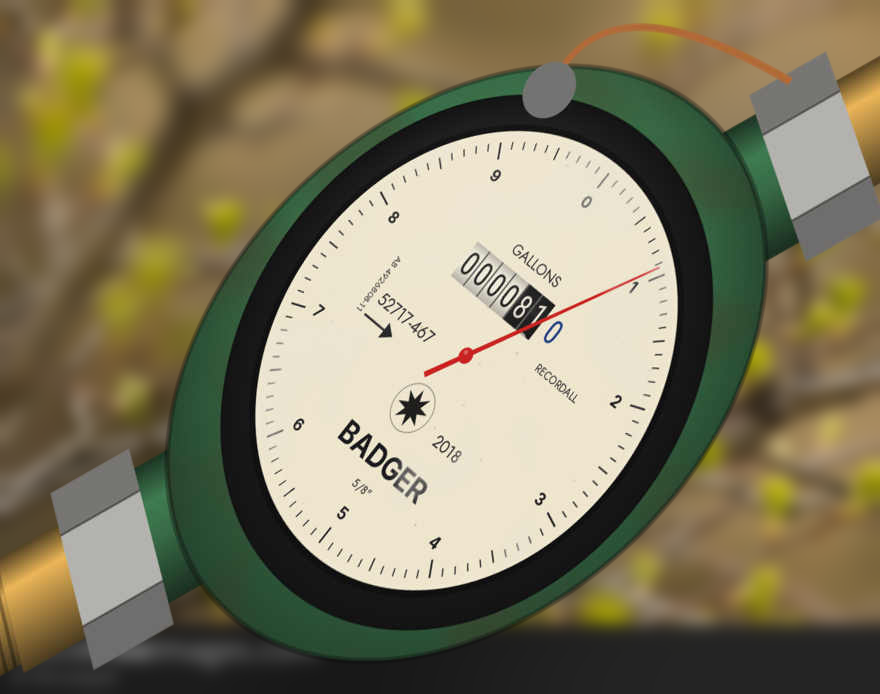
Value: gal 810.9
